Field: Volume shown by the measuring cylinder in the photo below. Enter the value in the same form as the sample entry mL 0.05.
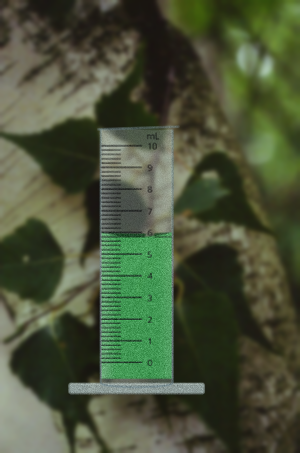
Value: mL 5.8
